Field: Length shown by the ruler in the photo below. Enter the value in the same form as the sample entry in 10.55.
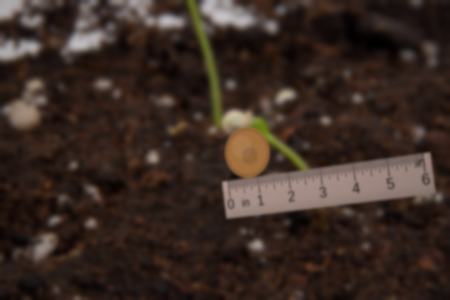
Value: in 1.5
